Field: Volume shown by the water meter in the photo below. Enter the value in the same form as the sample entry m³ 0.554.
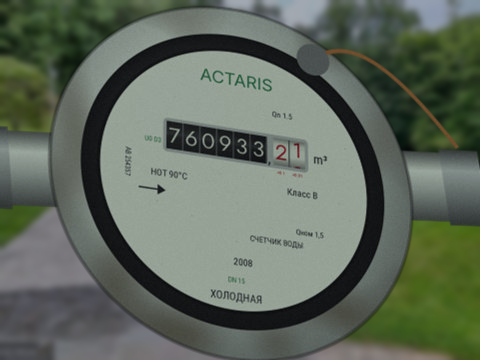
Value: m³ 760933.21
